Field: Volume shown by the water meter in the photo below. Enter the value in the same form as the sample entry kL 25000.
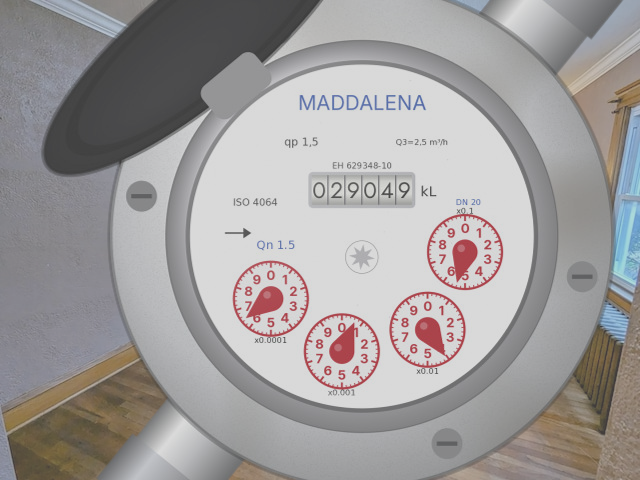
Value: kL 29049.5406
